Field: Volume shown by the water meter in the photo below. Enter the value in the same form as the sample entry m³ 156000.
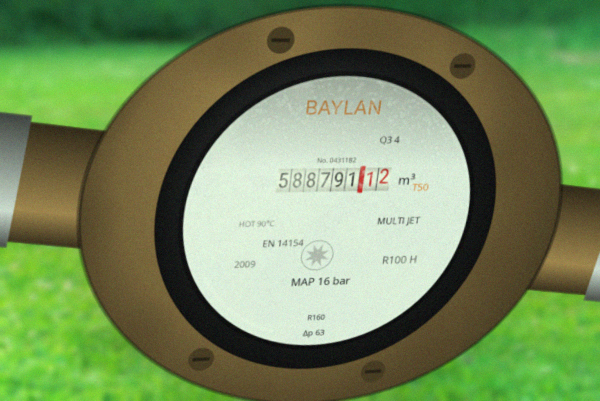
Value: m³ 588791.12
